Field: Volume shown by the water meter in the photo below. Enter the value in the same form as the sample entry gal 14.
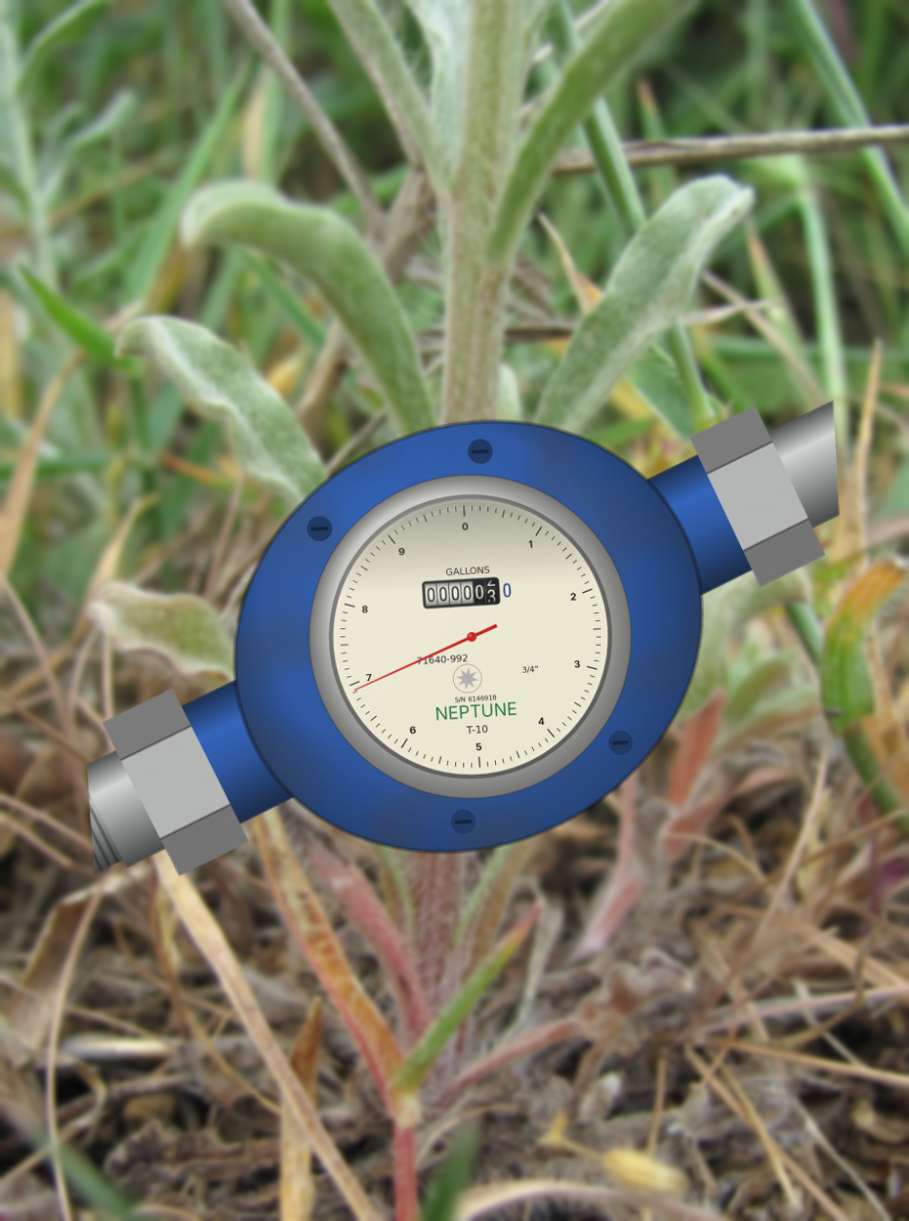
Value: gal 26.9
